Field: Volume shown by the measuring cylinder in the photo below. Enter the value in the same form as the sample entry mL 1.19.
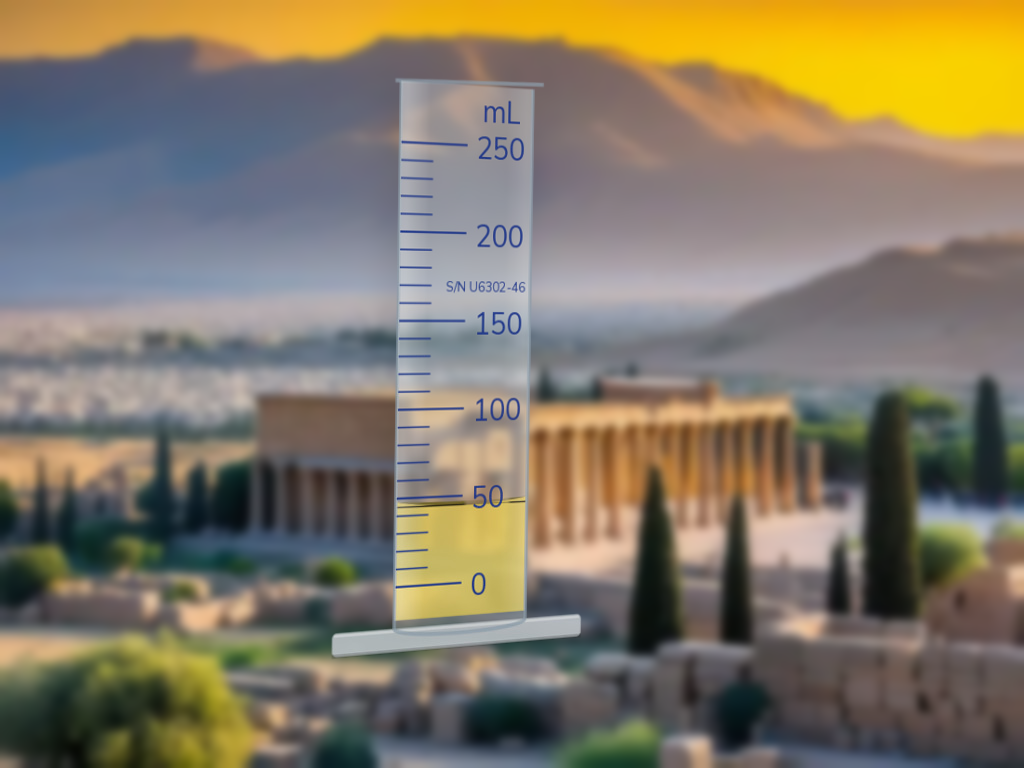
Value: mL 45
